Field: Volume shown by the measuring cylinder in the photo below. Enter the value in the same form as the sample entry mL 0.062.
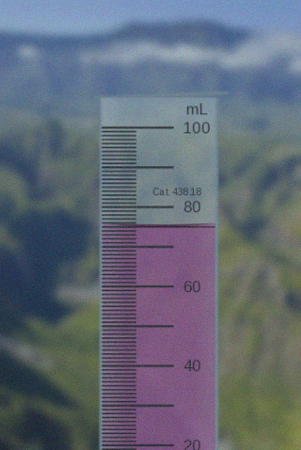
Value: mL 75
